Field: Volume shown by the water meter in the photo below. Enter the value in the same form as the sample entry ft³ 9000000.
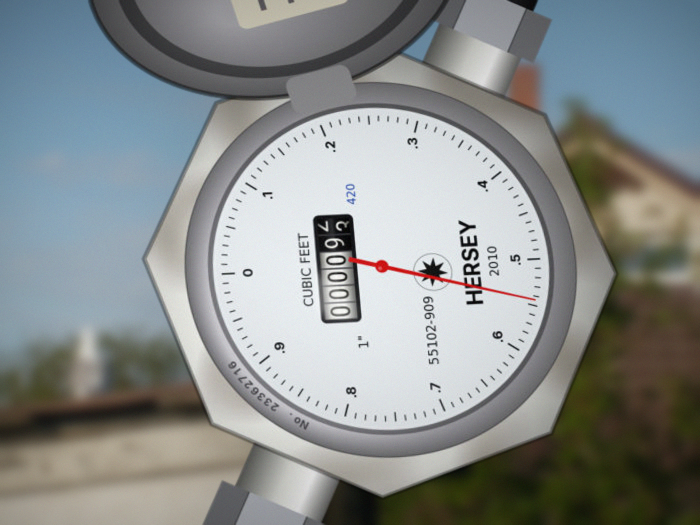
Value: ft³ 92.54
